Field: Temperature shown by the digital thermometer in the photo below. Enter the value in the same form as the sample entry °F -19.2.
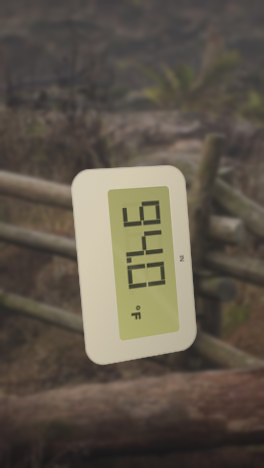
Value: °F 94.0
